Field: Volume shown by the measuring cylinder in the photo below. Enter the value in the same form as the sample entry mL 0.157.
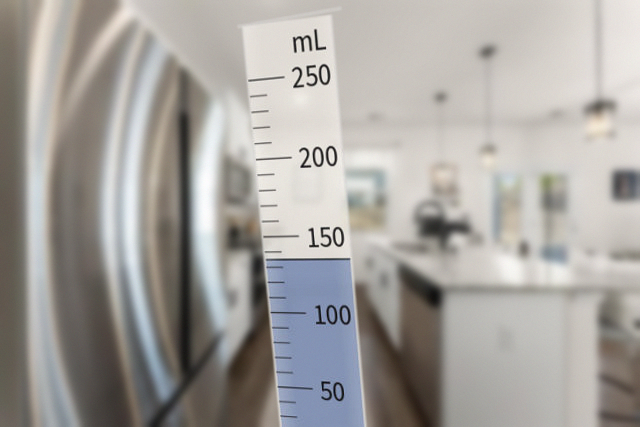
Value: mL 135
